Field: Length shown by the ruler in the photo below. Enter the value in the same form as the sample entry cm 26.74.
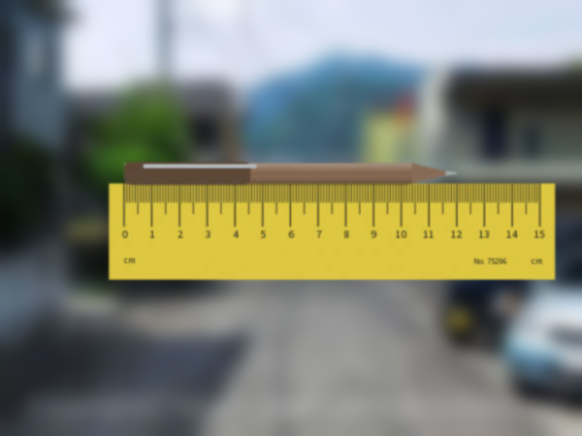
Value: cm 12
